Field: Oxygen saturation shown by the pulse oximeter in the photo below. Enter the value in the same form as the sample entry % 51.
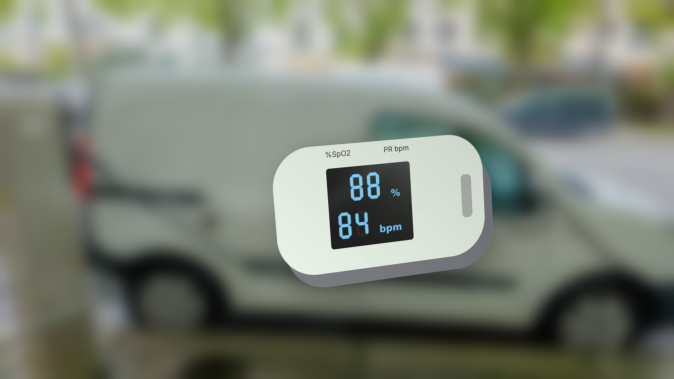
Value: % 88
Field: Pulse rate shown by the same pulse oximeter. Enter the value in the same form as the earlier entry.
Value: bpm 84
